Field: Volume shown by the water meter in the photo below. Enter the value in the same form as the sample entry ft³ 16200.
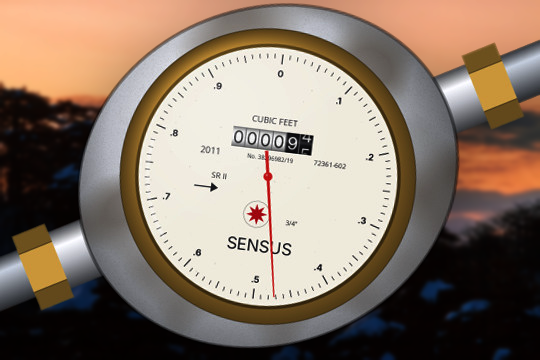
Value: ft³ 94.47
